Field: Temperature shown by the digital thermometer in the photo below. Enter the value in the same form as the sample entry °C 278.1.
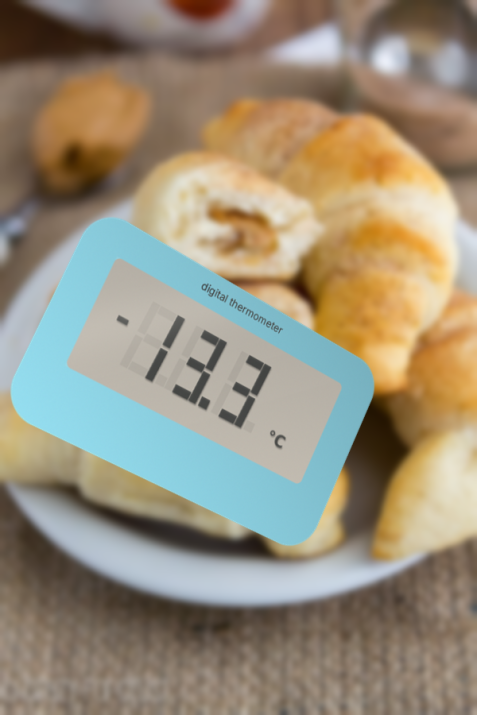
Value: °C -13.3
